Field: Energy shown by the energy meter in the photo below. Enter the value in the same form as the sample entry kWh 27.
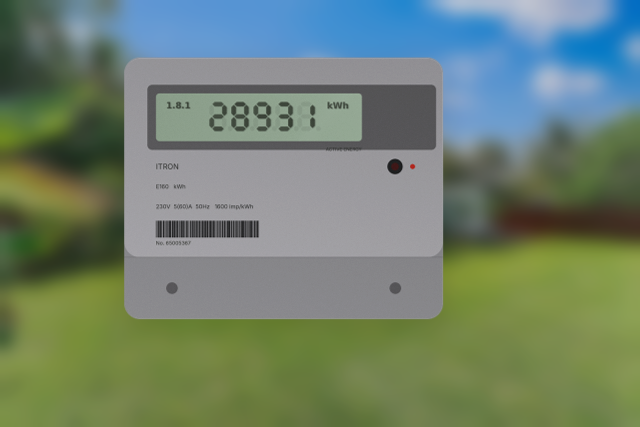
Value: kWh 28931
